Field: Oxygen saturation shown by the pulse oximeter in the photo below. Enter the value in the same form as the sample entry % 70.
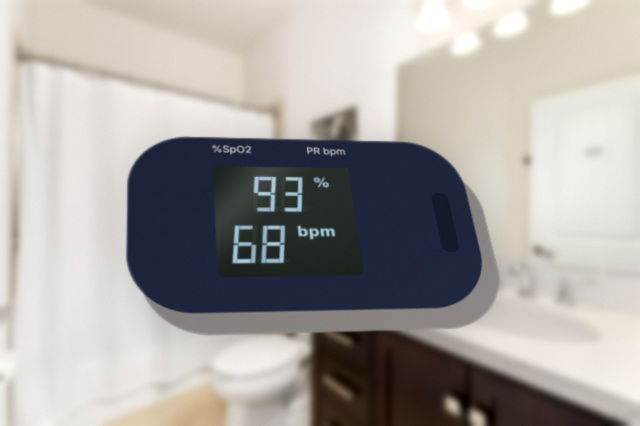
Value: % 93
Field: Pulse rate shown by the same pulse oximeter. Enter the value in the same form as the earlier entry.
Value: bpm 68
